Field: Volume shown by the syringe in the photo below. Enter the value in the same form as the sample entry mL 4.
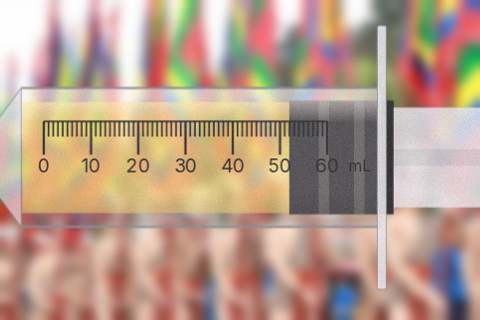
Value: mL 52
